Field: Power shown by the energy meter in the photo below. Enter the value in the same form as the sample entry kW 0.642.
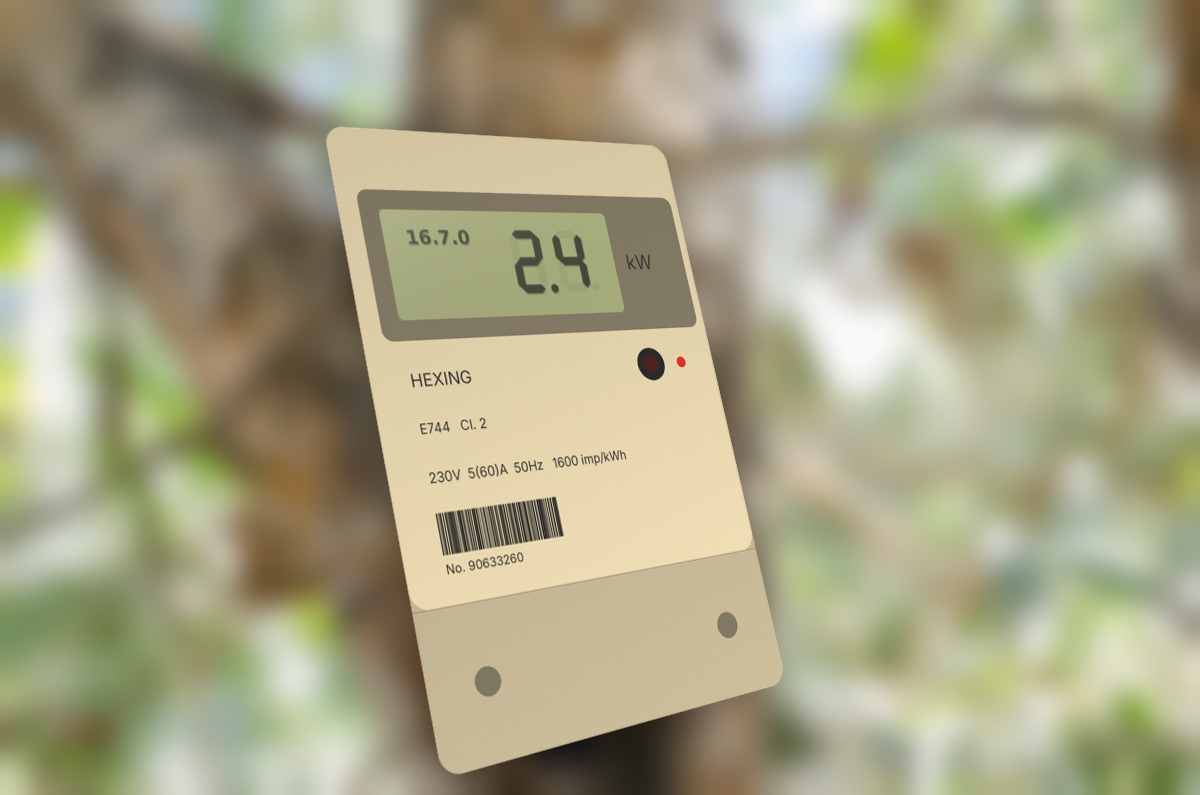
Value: kW 2.4
